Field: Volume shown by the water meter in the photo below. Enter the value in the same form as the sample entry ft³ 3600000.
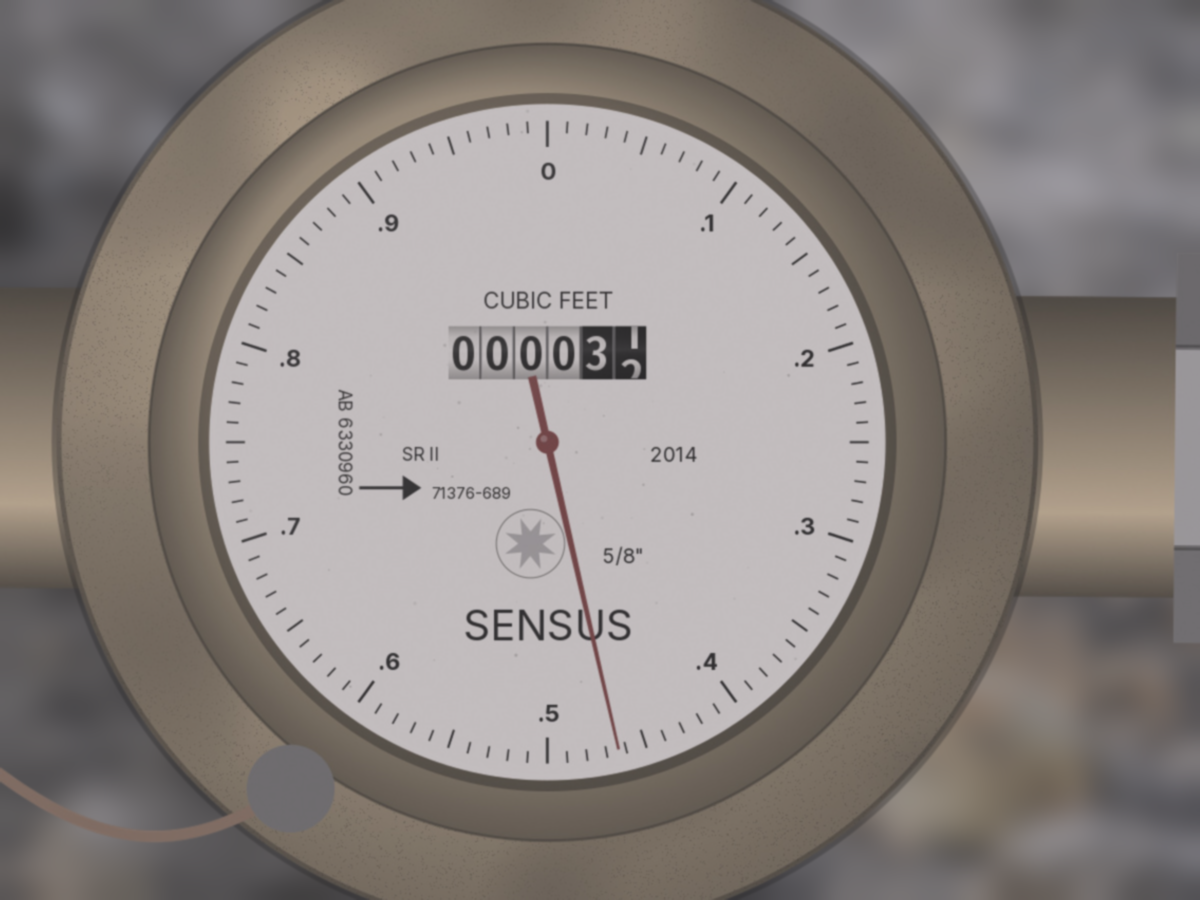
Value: ft³ 31.46
